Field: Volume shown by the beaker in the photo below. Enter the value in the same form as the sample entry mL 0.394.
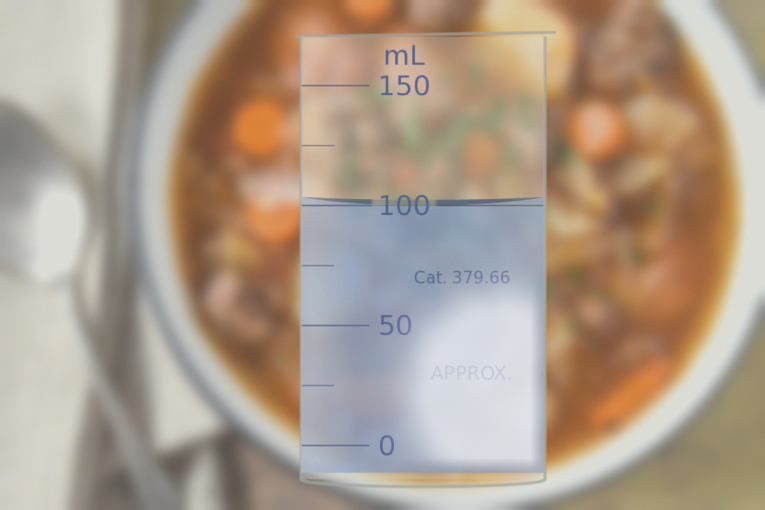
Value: mL 100
